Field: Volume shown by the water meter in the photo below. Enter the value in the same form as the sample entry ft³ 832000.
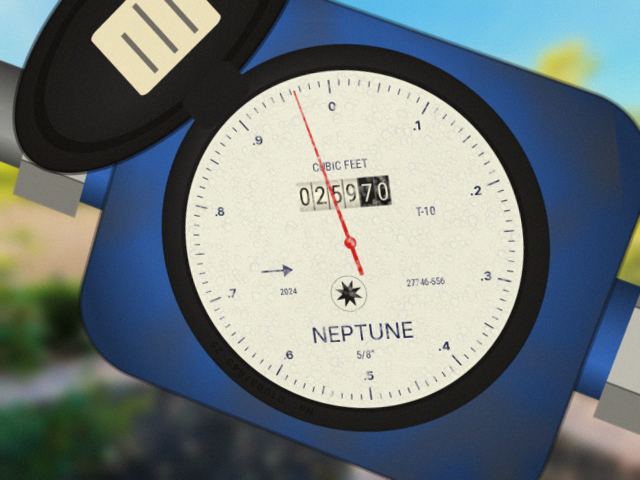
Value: ft³ 25969.96
